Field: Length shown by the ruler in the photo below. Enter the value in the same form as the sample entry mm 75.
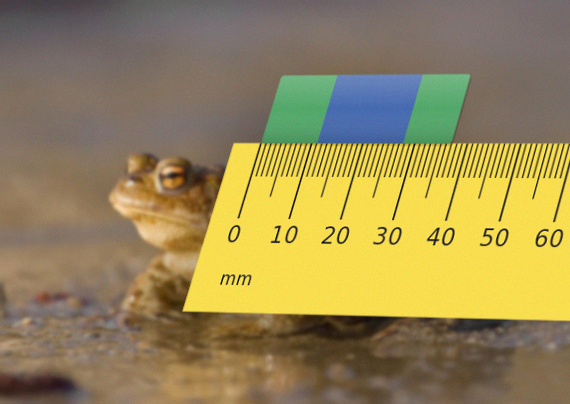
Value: mm 37
